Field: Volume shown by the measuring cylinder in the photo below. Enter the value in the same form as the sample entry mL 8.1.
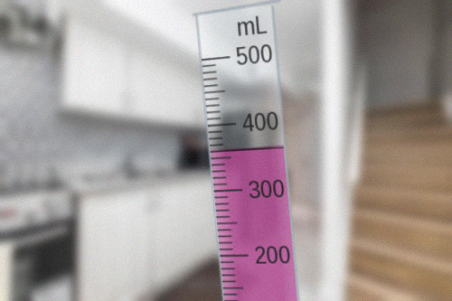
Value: mL 360
